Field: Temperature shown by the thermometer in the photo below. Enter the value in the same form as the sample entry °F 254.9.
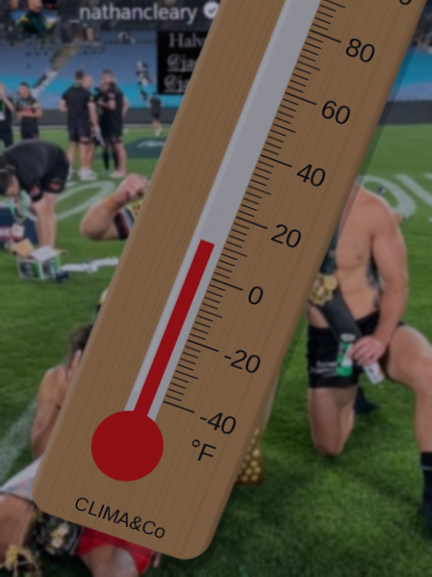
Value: °F 10
